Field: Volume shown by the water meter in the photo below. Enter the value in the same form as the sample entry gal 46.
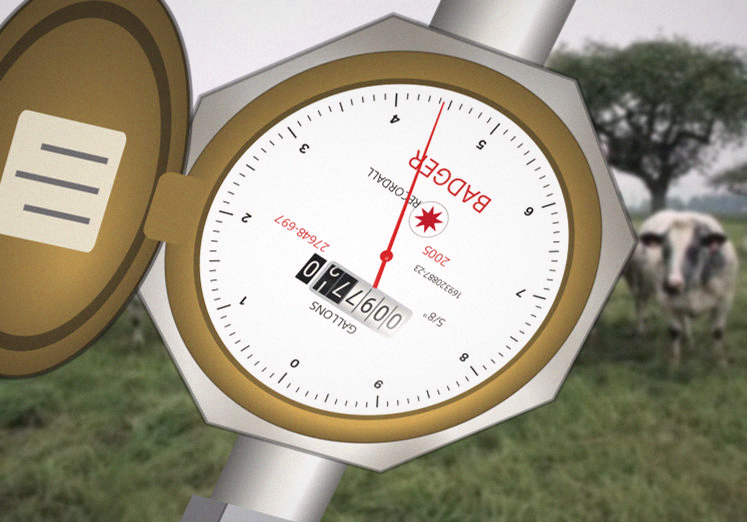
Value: gal 97714.4
